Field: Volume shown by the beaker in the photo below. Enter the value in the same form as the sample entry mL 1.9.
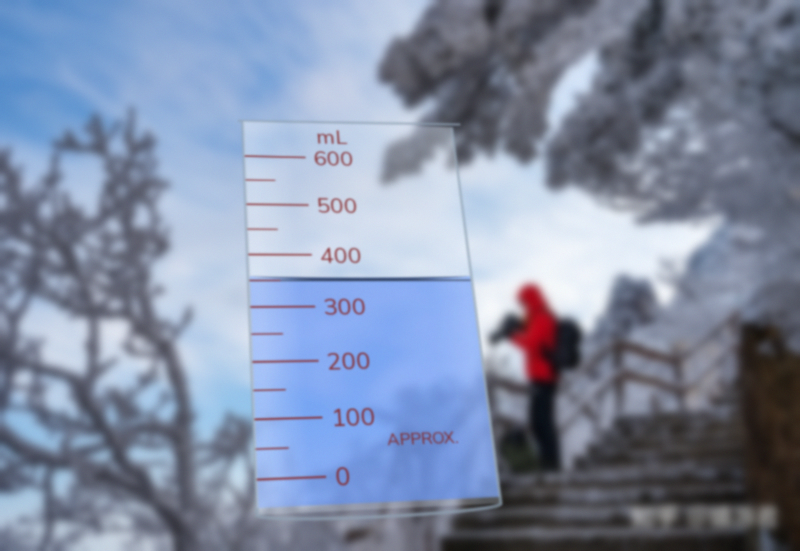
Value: mL 350
